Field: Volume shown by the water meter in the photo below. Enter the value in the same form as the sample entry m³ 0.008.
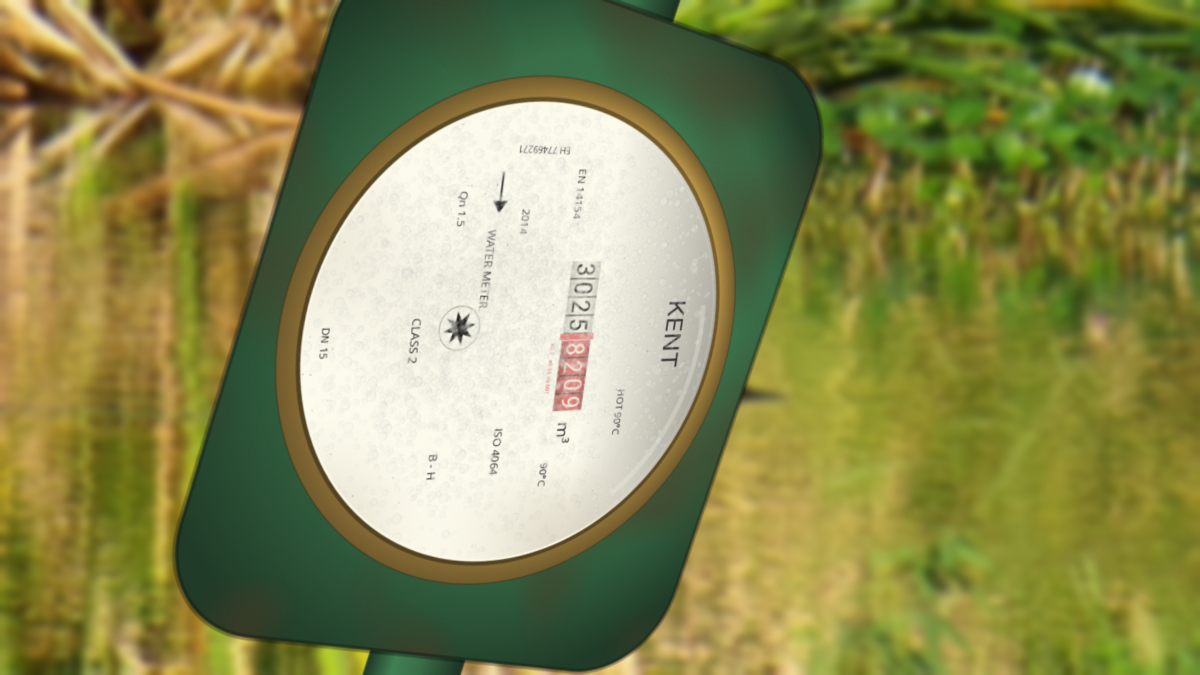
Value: m³ 3025.8209
